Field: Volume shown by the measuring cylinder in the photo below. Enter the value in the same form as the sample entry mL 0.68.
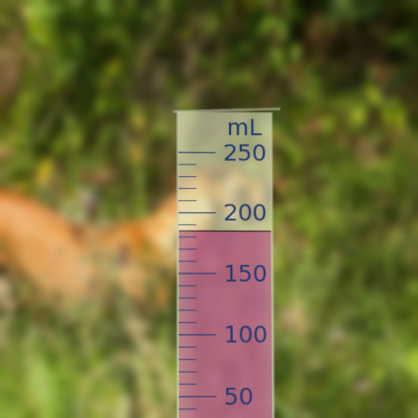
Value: mL 185
